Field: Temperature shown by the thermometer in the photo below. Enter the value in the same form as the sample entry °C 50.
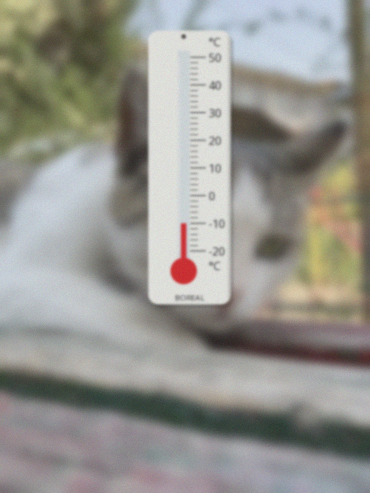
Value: °C -10
